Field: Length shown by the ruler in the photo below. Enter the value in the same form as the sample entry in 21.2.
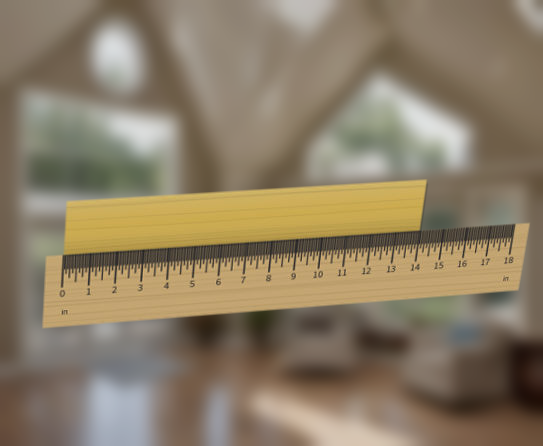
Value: in 14
